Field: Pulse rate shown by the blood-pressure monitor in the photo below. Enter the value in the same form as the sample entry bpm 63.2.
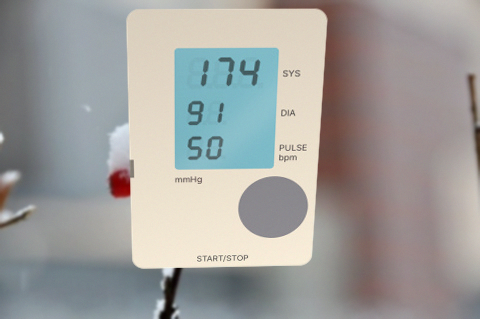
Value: bpm 50
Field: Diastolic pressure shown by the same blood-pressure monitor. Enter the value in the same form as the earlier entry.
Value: mmHg 91
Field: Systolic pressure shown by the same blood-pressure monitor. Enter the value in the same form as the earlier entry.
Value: mmHg 174
